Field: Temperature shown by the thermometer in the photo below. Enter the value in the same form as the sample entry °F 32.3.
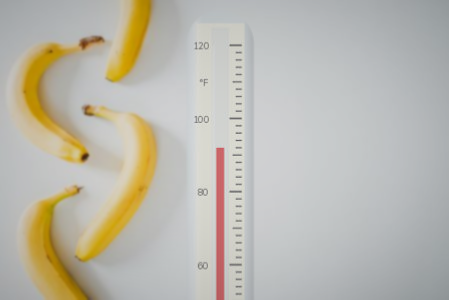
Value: °F 92
